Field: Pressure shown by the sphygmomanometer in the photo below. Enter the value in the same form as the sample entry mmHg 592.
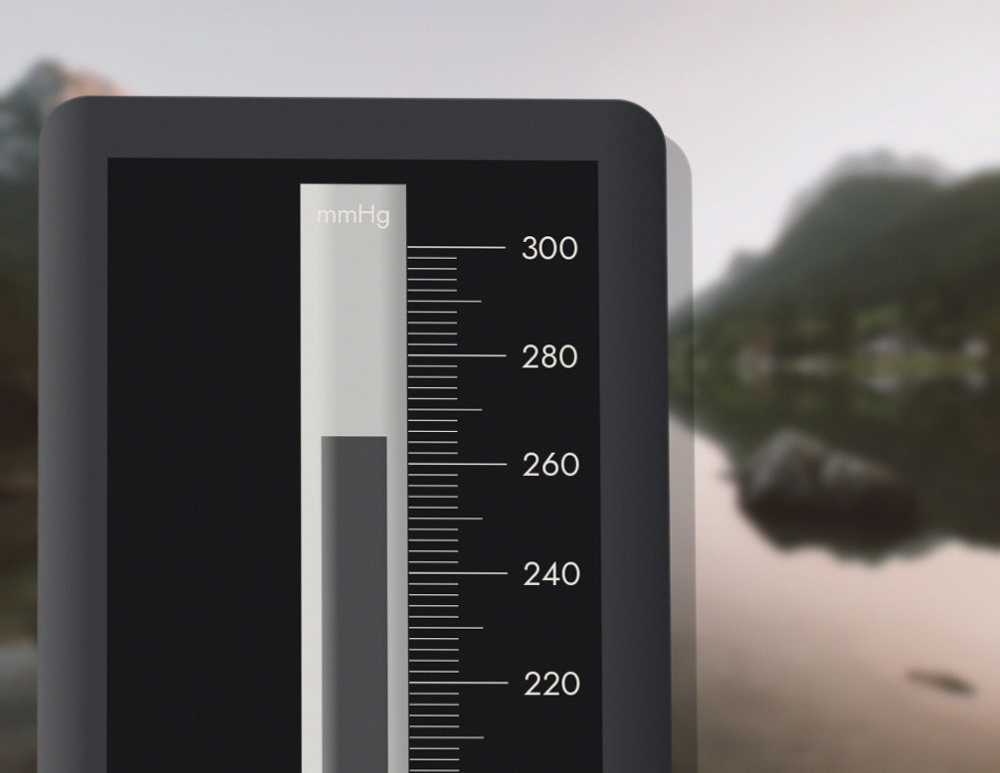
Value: mmHg 265
